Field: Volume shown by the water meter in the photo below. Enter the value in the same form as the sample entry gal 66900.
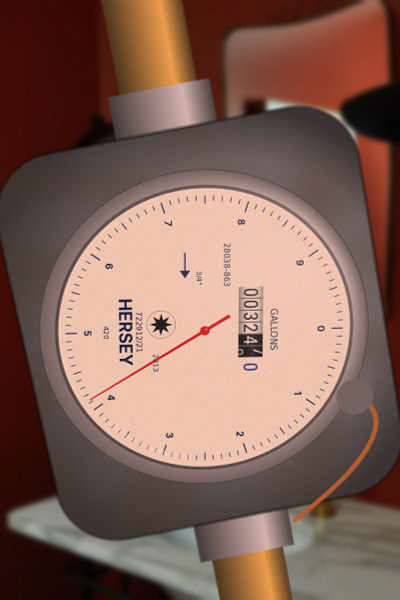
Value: gal 32474.1
